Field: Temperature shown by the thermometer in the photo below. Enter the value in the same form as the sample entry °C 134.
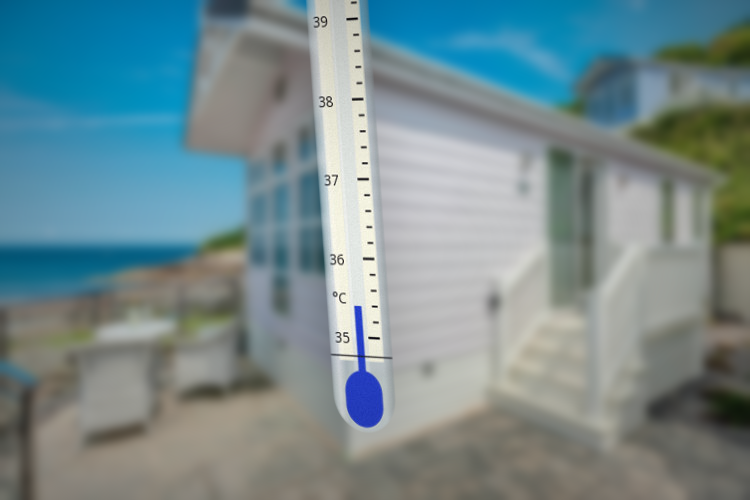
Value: °C 35.4
